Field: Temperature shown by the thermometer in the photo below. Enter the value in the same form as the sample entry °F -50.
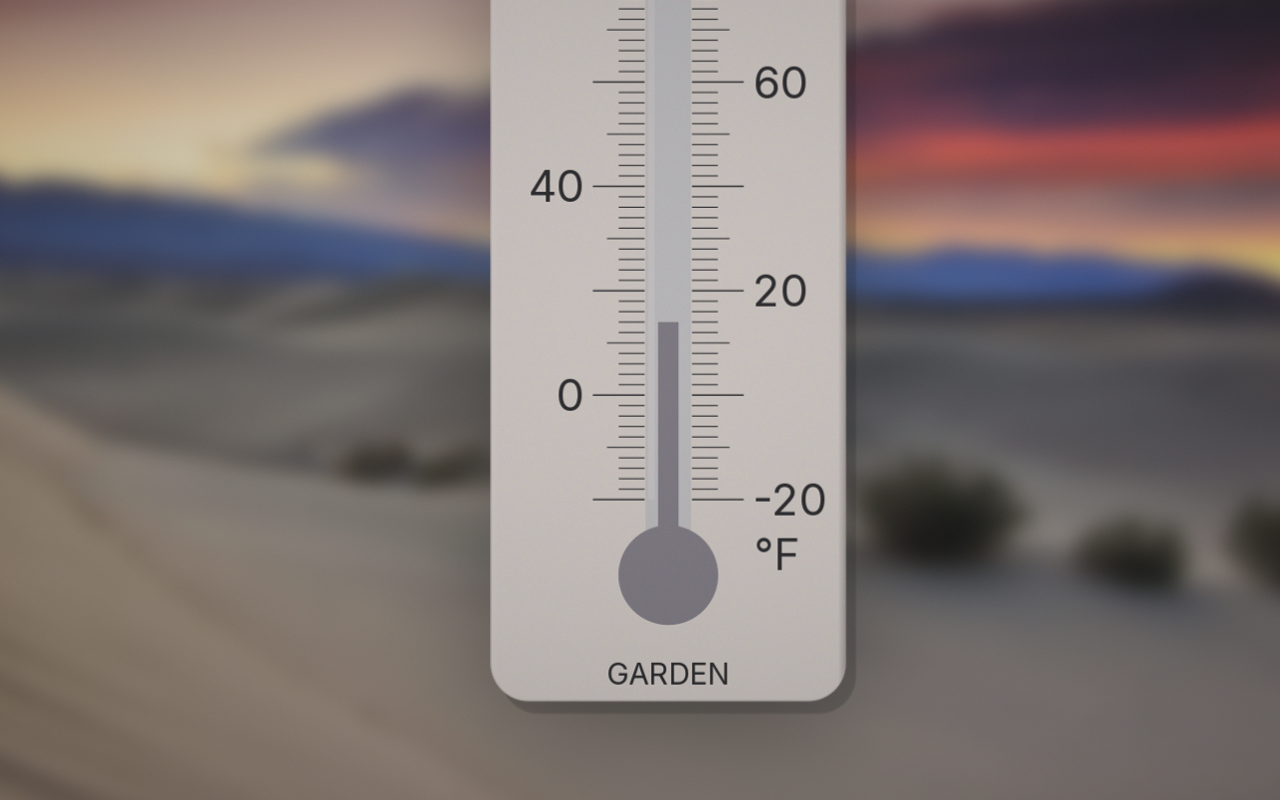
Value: °F 14
